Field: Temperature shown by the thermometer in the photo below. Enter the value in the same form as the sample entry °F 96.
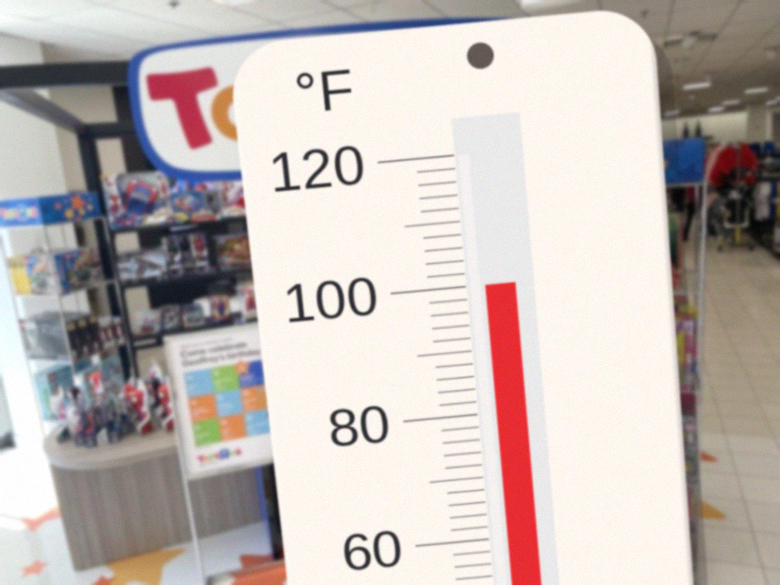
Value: °F 100
